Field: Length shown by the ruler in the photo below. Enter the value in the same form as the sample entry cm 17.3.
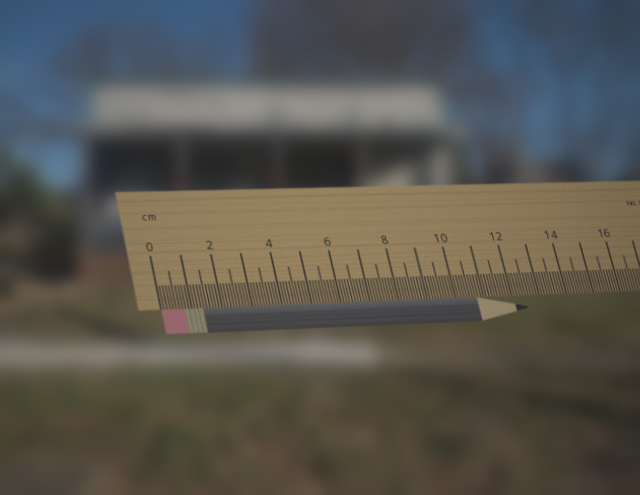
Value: cm 12.5
